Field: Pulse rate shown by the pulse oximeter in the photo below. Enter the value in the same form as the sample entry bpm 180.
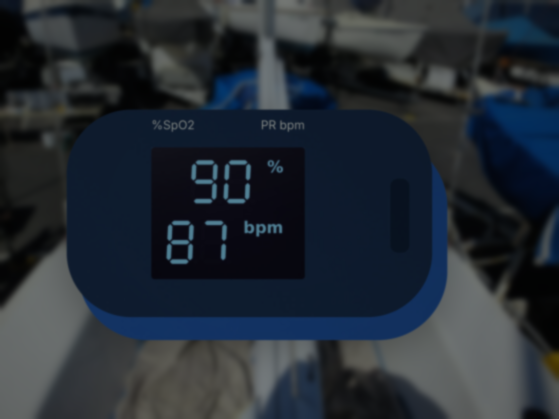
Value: bpm 87
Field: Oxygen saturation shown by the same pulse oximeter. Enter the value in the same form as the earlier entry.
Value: % 90
